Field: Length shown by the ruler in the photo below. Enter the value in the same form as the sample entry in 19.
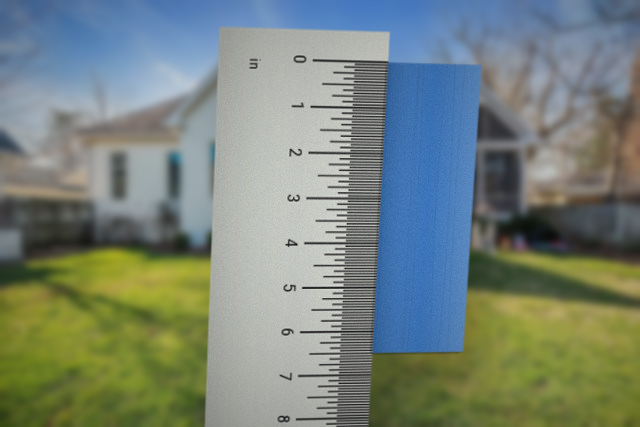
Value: in 6.5
